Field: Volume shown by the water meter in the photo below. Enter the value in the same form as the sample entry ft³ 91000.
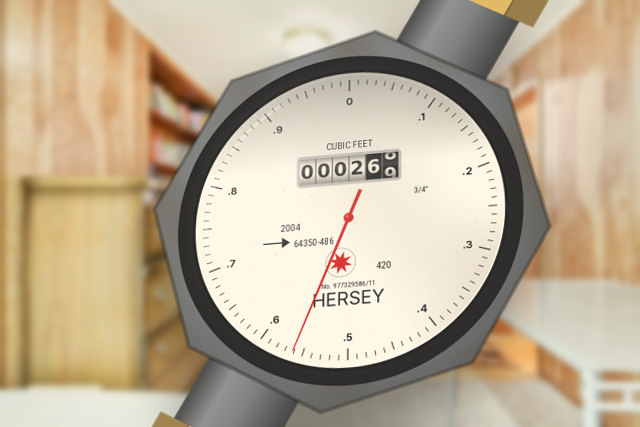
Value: ft³ 268.56
